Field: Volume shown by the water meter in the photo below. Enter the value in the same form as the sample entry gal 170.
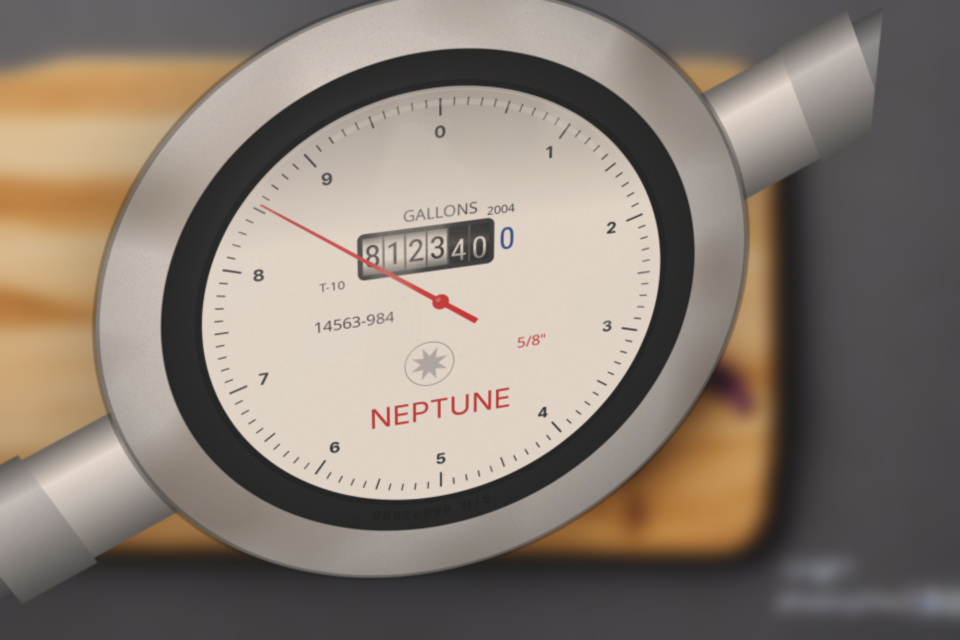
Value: gal 8123398.5
